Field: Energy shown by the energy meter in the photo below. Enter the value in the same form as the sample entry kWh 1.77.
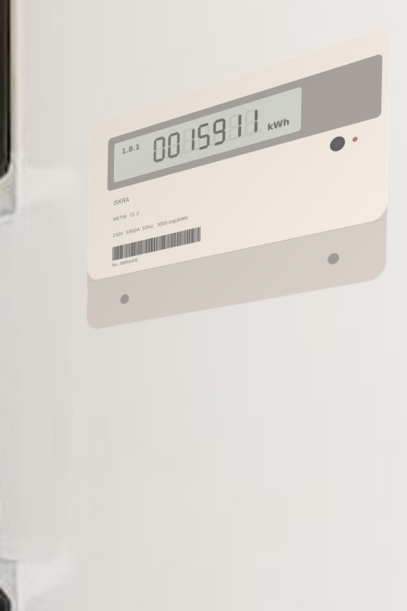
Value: kWh 15911
